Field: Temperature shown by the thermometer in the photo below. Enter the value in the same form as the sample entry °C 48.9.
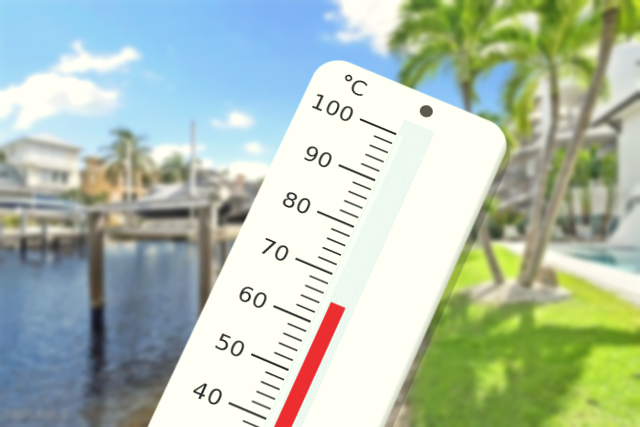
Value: °C 65
